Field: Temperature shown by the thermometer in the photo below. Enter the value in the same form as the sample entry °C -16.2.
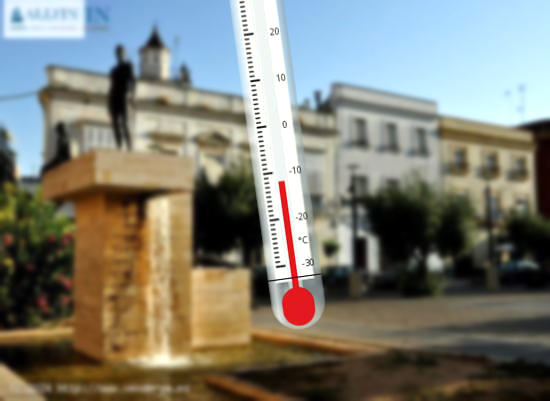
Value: °C -12
